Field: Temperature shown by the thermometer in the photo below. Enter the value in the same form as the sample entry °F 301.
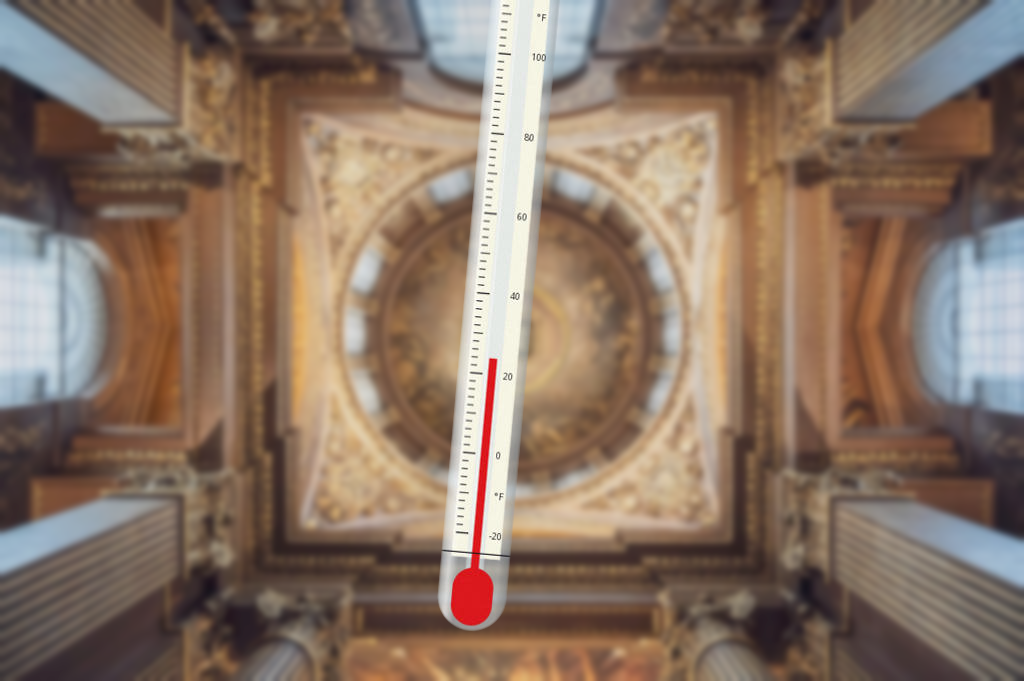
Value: °F 24
